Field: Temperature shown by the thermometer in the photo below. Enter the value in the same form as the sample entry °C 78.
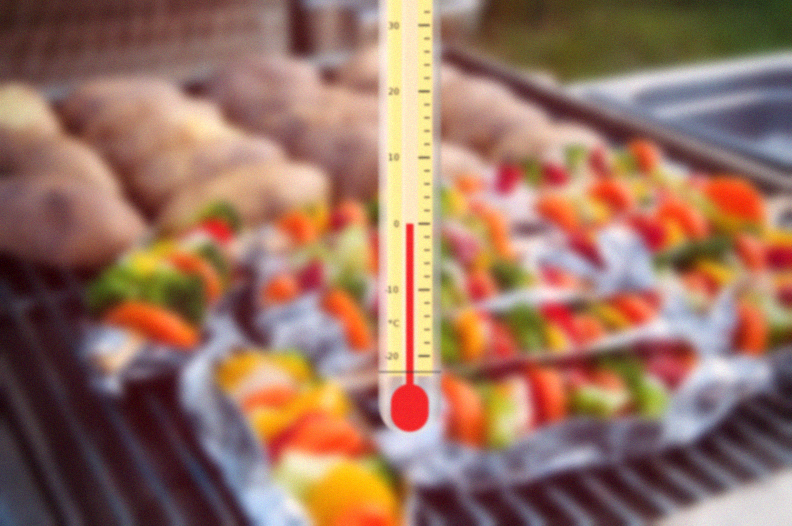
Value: °C 0
